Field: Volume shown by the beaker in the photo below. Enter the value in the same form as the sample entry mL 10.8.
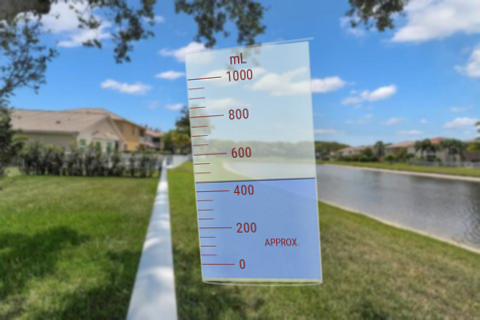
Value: mL 450
